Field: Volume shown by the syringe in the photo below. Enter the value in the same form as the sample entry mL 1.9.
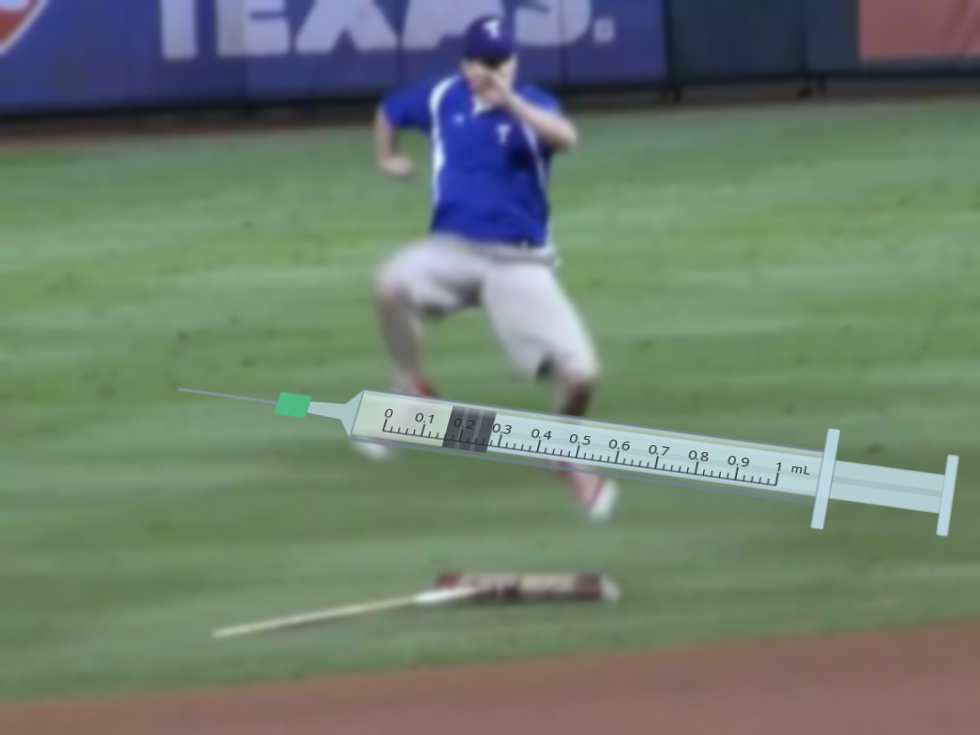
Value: mL 0.16
